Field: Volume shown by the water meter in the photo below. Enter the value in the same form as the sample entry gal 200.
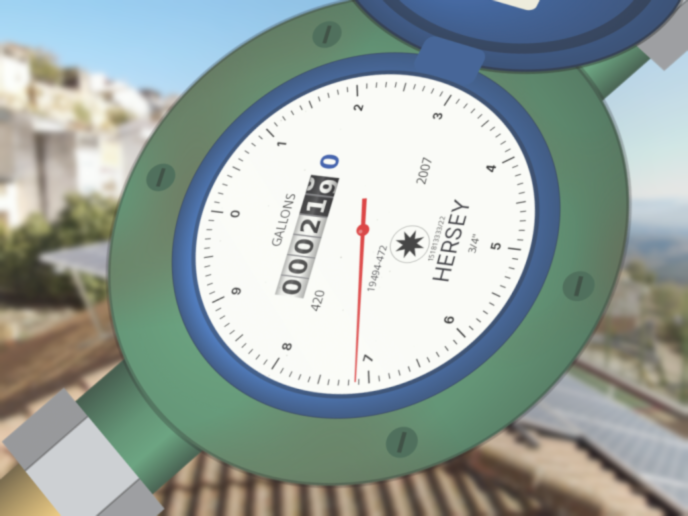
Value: gal 2187.1
